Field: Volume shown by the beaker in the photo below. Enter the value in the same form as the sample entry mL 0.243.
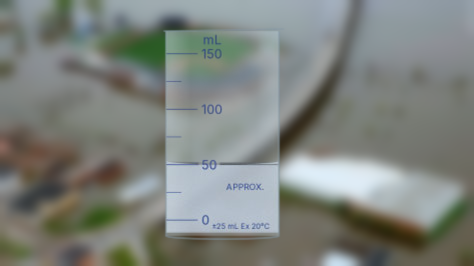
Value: mL 50
